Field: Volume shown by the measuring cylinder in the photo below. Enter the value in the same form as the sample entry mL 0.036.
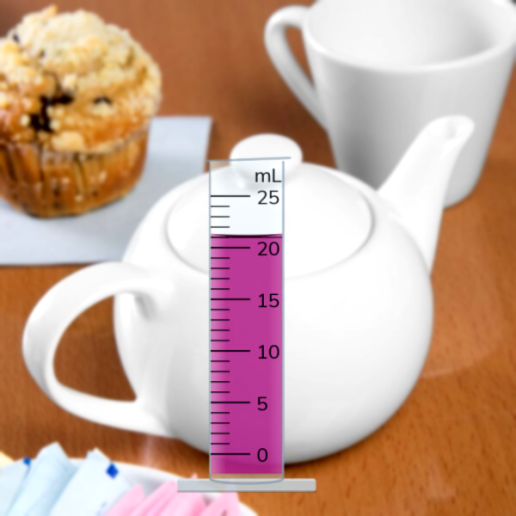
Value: mL 21
